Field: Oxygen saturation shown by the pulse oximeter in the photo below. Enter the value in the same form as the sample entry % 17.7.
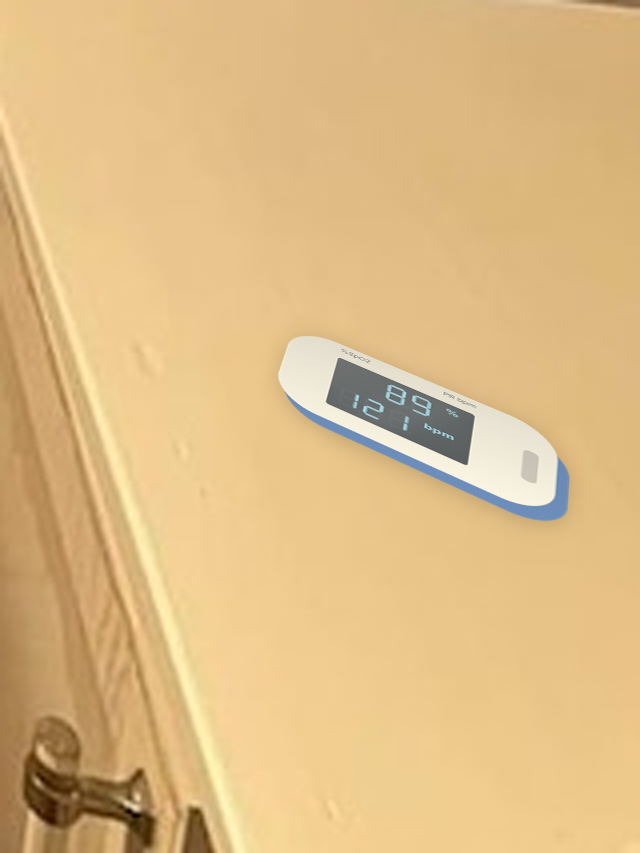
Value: % 89
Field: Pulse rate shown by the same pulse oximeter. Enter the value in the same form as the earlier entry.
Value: bpm 121
